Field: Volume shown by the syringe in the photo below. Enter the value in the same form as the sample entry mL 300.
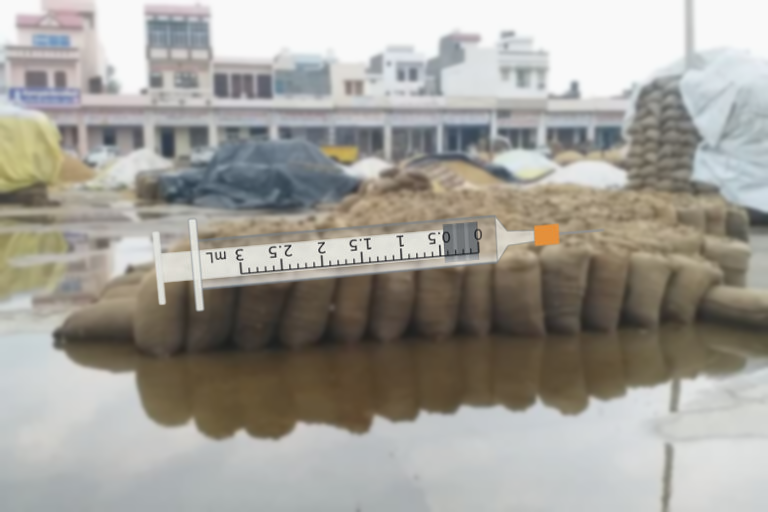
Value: mL 0
